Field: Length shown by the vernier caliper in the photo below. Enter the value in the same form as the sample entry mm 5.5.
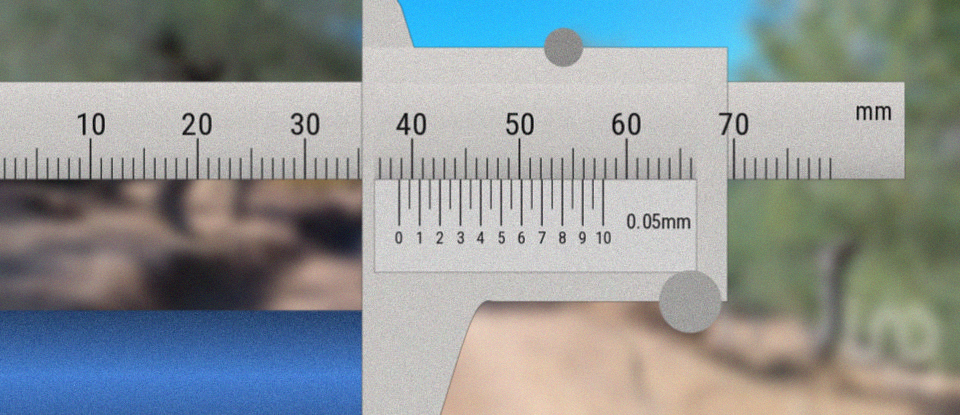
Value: mm 38.8
